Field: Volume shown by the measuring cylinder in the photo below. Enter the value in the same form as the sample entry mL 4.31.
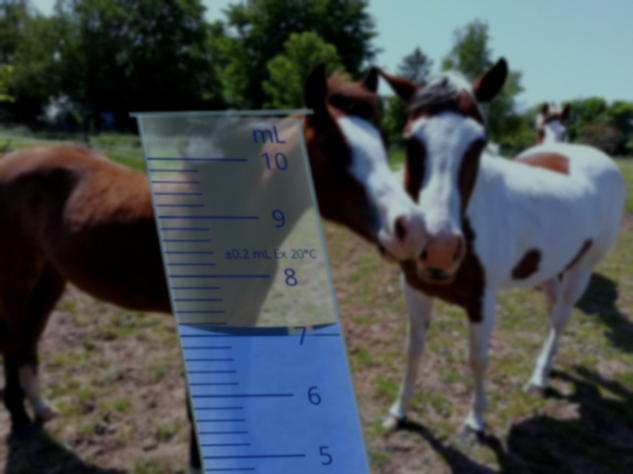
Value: mL 7
